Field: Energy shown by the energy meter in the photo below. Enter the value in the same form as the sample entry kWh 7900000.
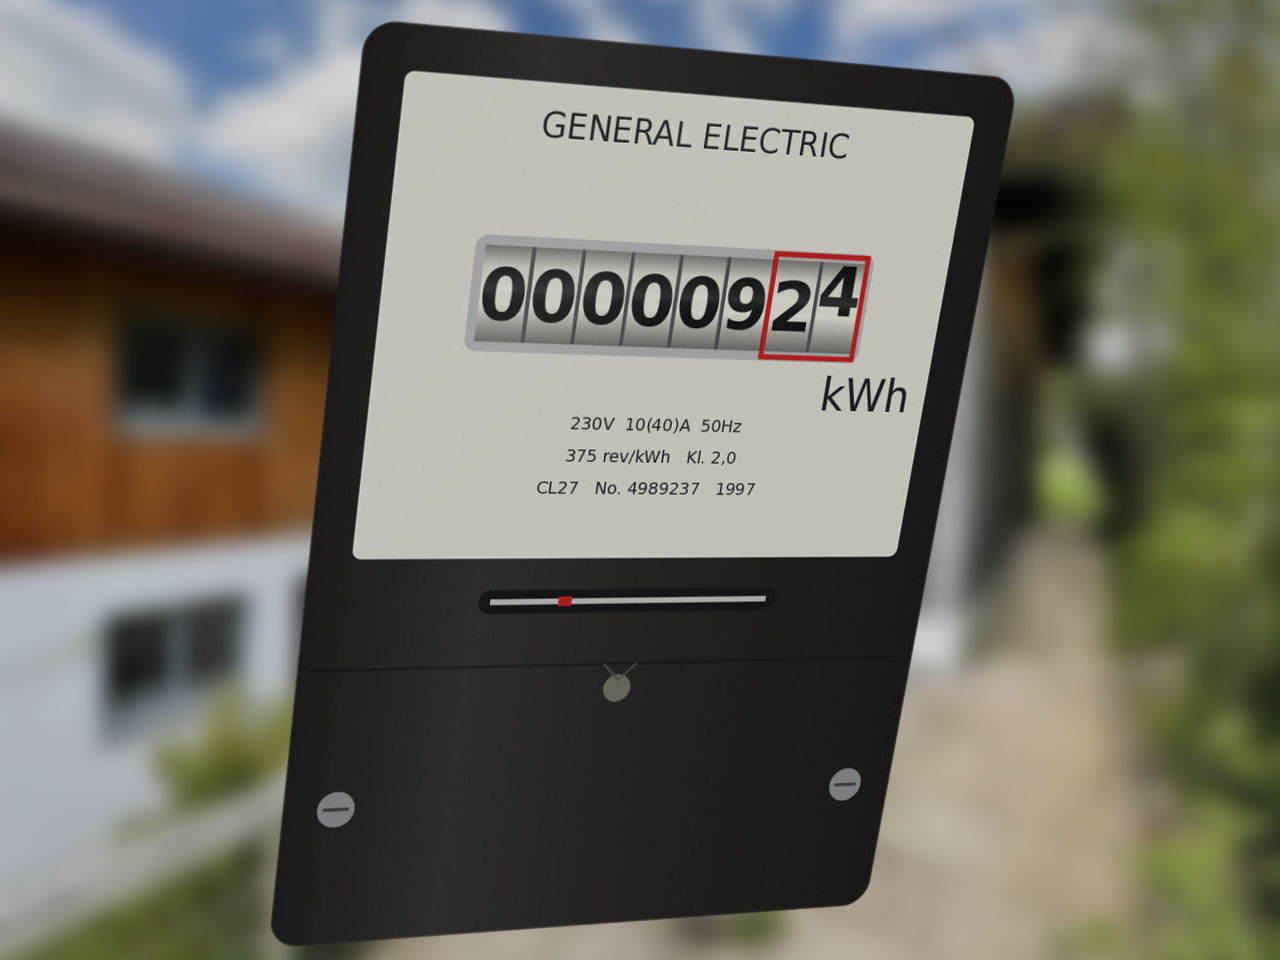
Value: kWh 9.24
